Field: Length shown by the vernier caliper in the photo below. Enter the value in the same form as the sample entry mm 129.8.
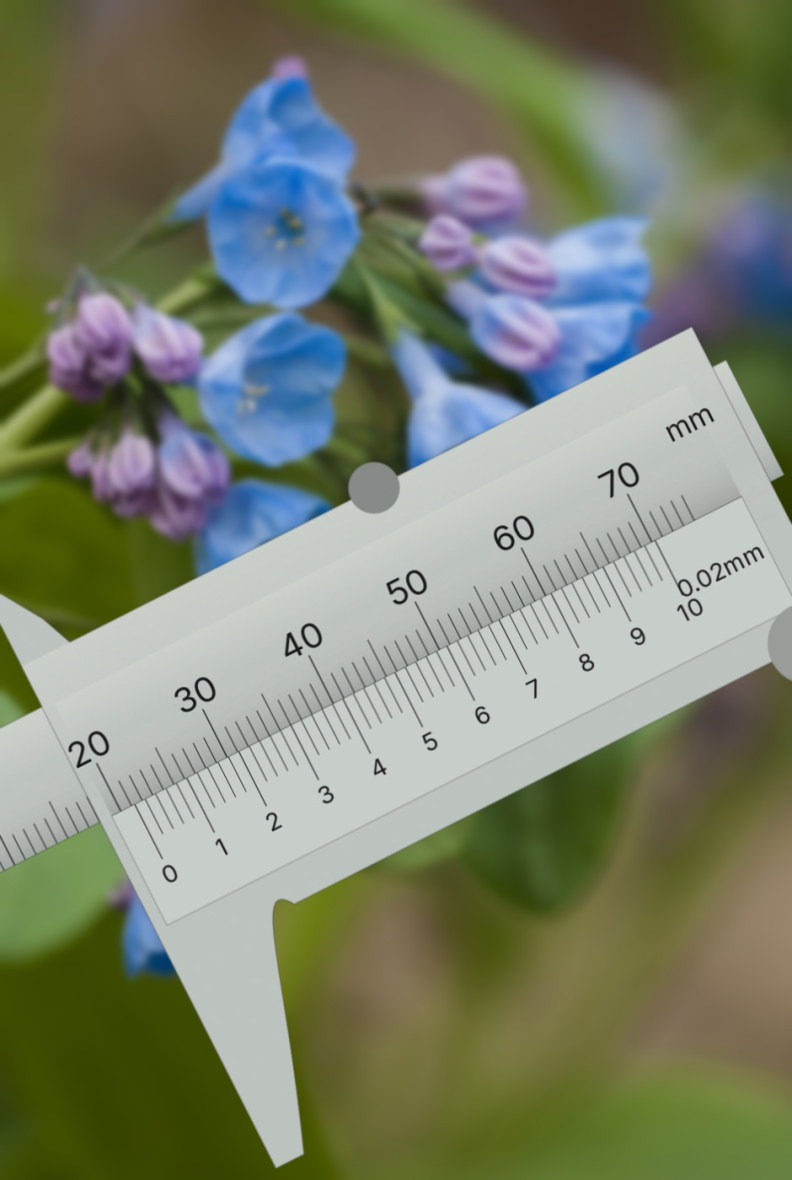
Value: mm 21.3
